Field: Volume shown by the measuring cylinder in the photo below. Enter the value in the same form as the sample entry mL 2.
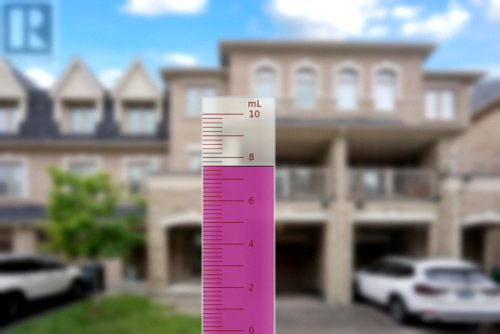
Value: mL 7.6
